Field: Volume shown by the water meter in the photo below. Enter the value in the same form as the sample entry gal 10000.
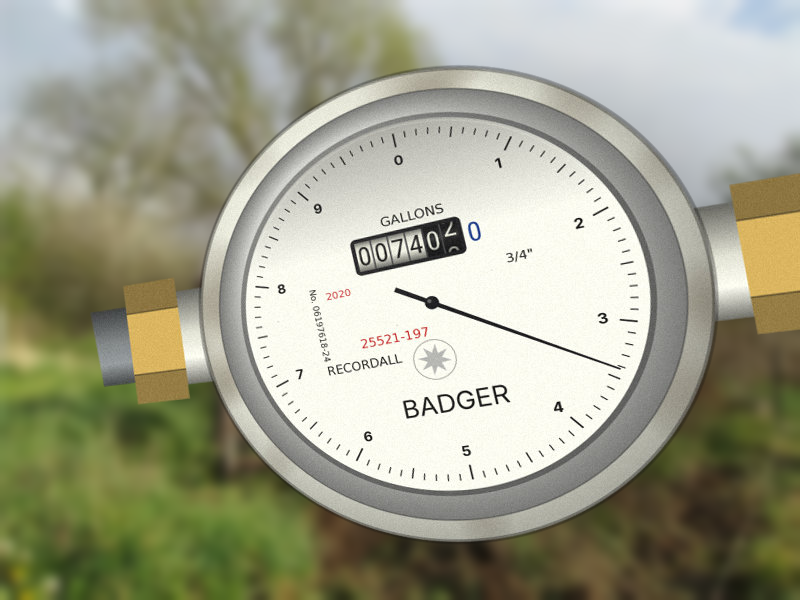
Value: gal 74023.4
